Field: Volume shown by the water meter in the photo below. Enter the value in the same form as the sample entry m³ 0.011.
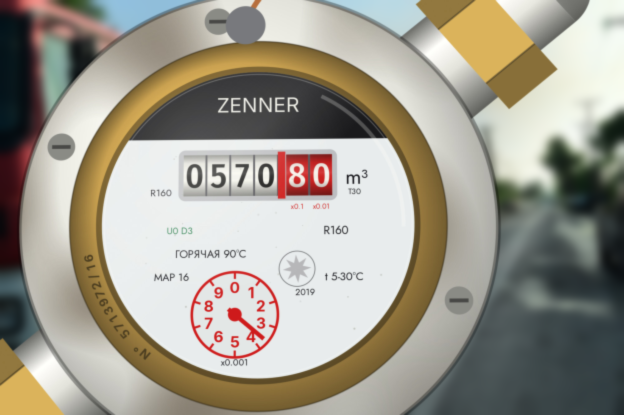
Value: m³ 570.803
